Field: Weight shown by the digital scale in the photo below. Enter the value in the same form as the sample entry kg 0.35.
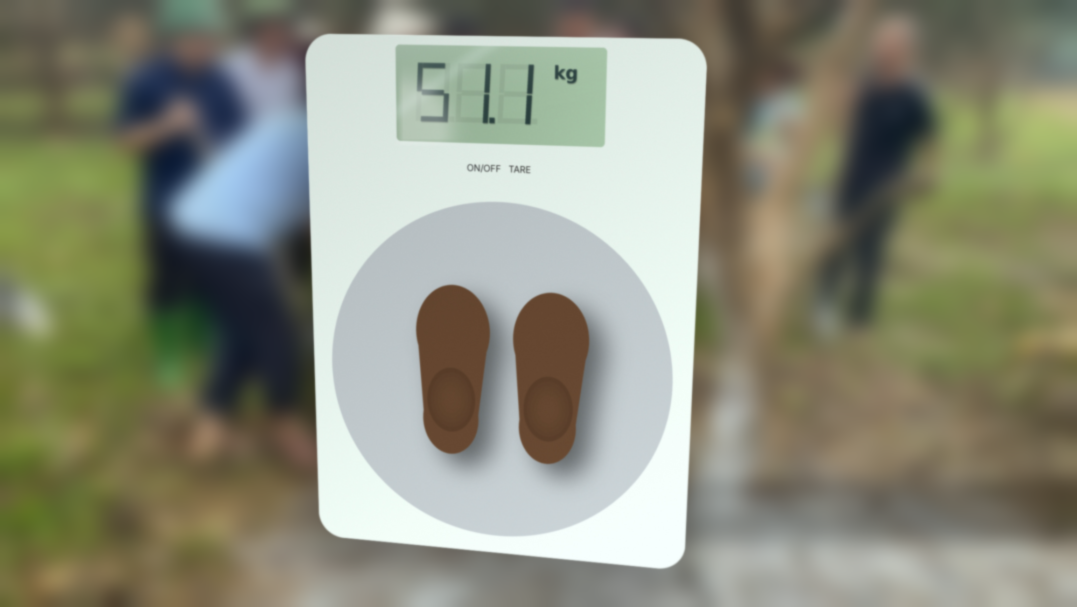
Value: kg 51.1
